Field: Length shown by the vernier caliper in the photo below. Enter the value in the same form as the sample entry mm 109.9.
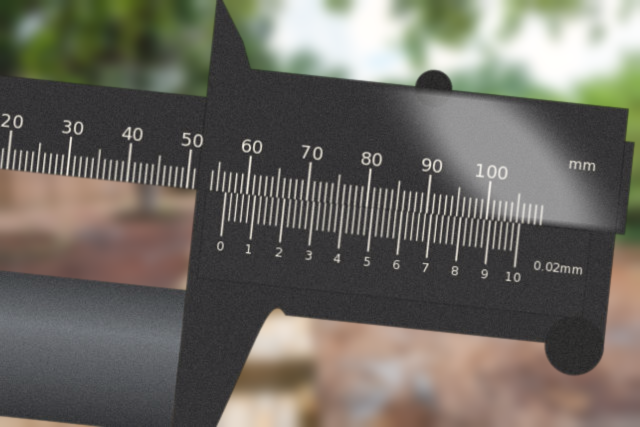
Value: mm 56.5
